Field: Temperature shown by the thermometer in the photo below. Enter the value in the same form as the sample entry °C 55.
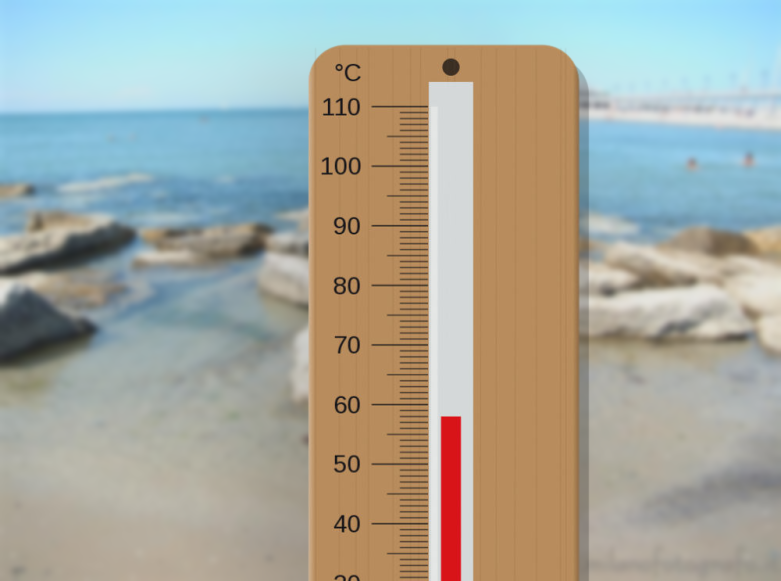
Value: °C 58
